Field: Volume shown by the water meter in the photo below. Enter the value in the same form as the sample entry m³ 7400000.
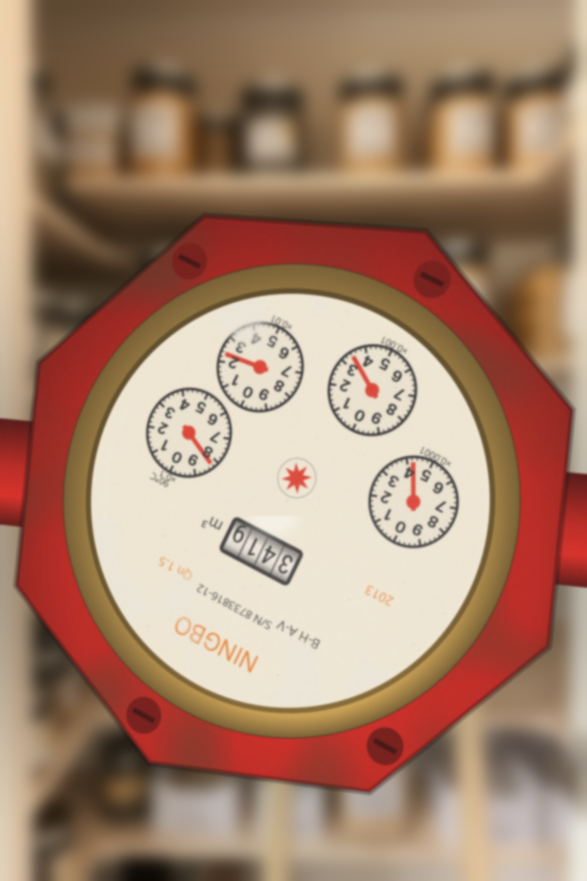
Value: m³ 3418.8234
